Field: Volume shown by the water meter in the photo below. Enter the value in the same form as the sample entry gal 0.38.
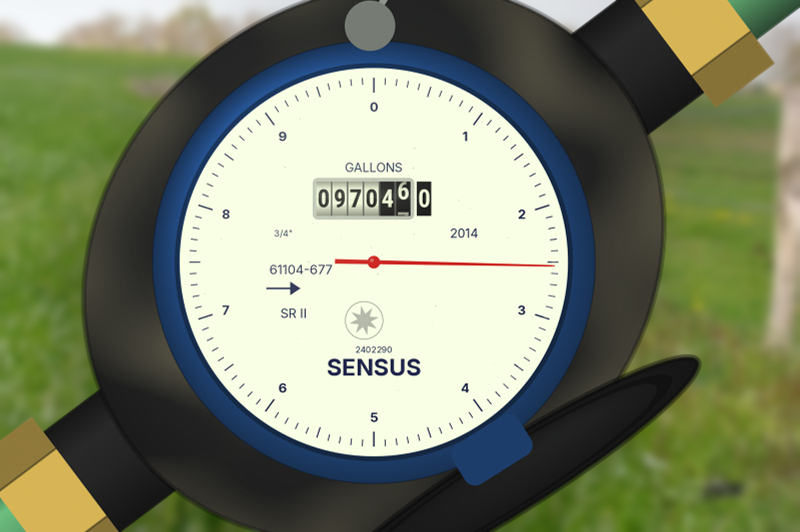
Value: gal 970462.5
